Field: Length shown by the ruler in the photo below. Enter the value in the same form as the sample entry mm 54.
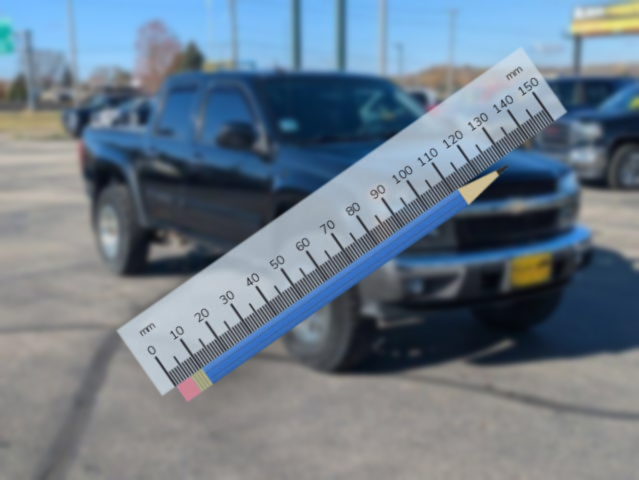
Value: mm 130
